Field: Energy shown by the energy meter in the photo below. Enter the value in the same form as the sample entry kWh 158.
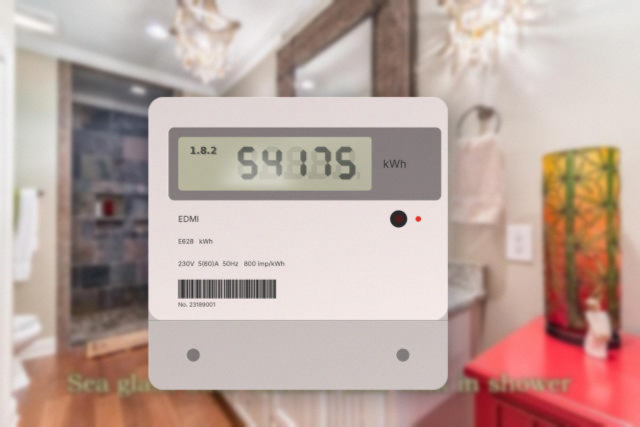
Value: kWh 54175
